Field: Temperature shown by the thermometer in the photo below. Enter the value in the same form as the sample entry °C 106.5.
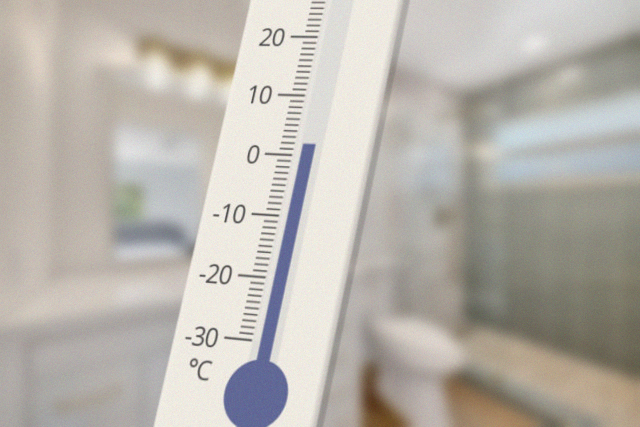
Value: °C 2
